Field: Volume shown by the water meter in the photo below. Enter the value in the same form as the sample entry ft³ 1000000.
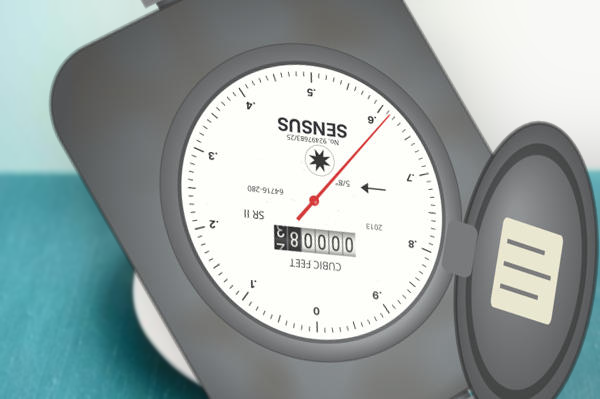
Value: ft³ 82.61
